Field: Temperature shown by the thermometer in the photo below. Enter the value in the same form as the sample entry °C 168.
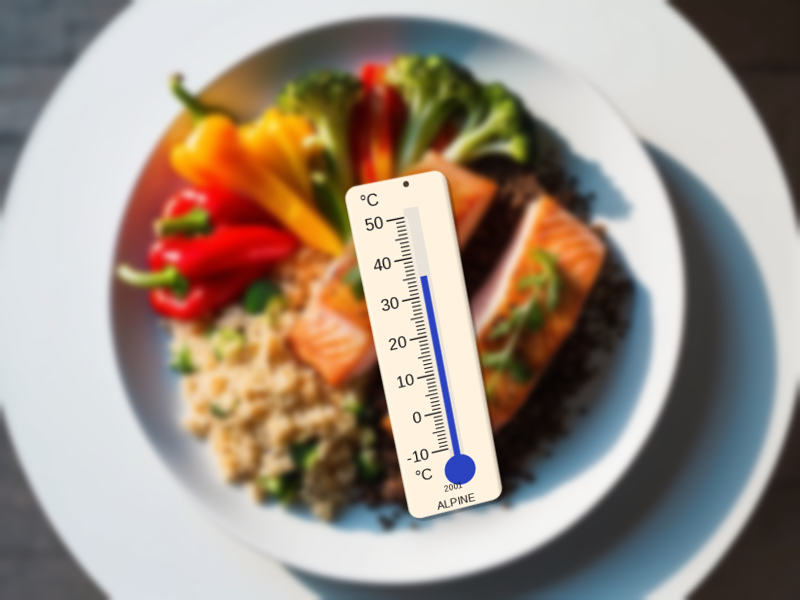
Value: °C 35
